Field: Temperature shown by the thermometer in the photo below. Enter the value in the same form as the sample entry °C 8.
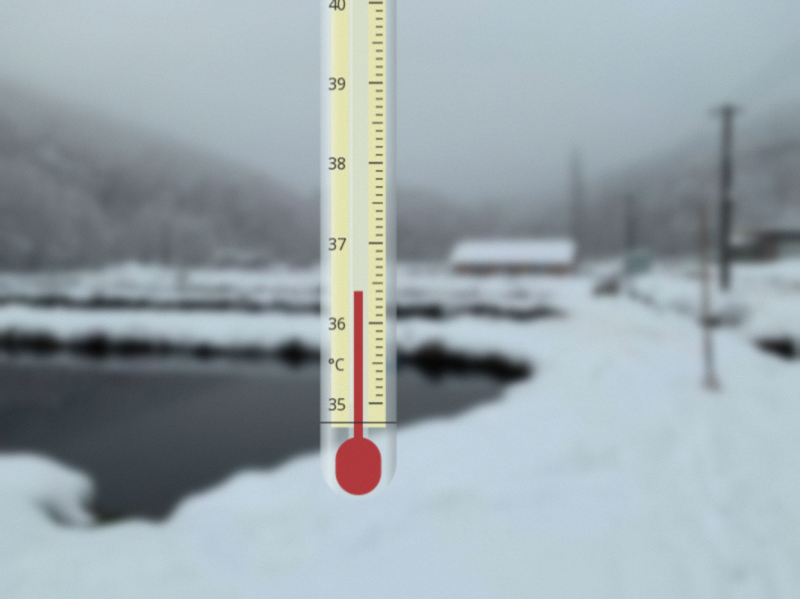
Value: °C 36.4
